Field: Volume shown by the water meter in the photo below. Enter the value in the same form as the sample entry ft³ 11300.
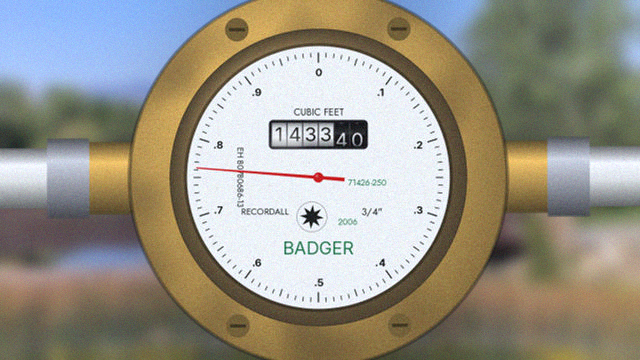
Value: ft³ 143339.76
